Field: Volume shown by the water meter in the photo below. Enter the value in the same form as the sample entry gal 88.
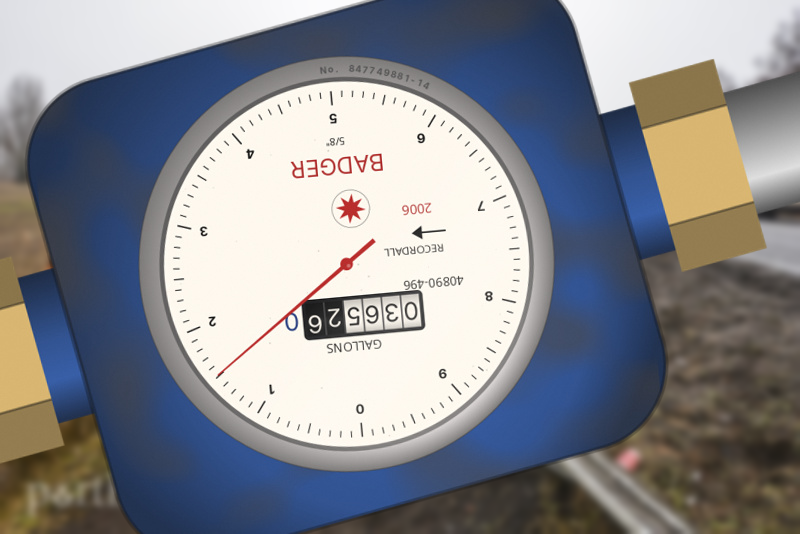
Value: gal 365261.5
